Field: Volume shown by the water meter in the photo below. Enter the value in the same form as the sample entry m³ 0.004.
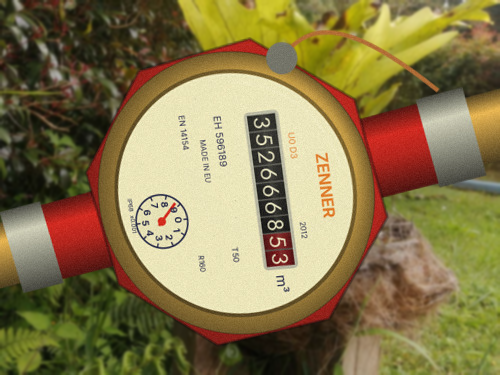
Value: m³ 3526668.538
